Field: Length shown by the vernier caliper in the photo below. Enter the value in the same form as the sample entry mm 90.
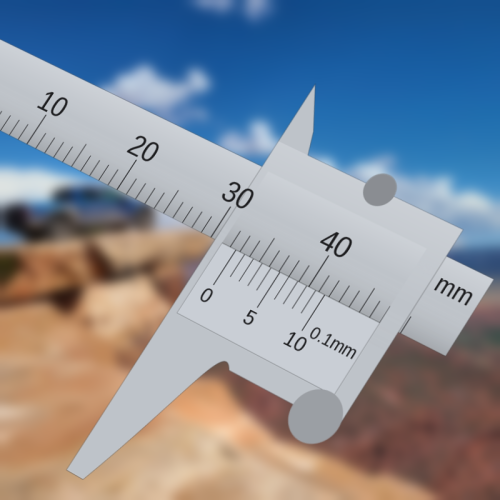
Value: mm 32.6
